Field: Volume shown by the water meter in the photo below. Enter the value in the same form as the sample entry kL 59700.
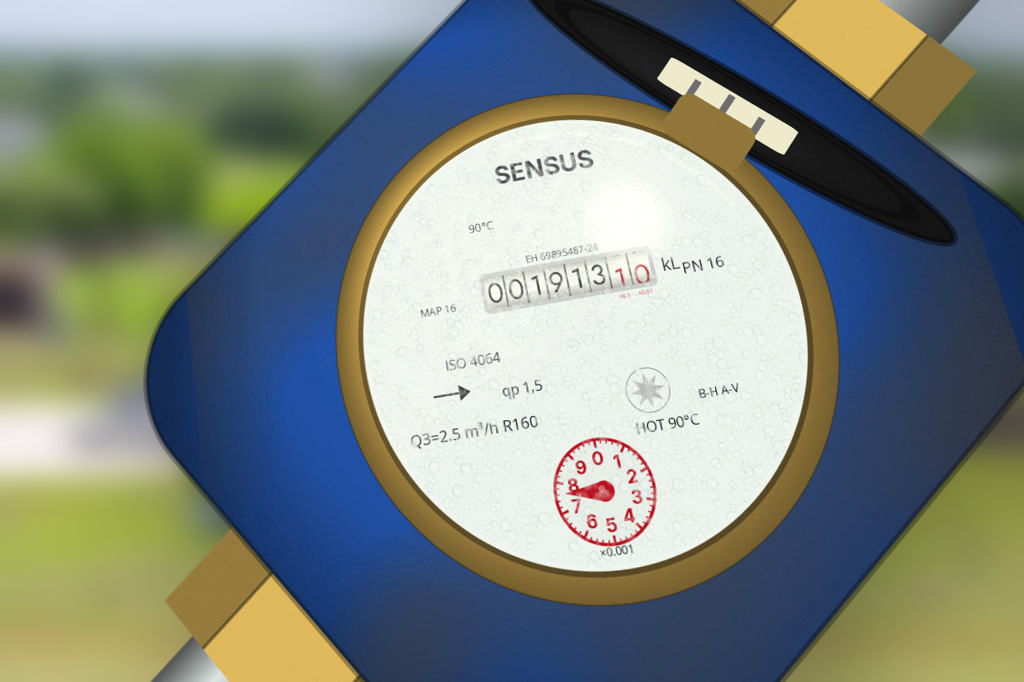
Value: kL 1913.097
